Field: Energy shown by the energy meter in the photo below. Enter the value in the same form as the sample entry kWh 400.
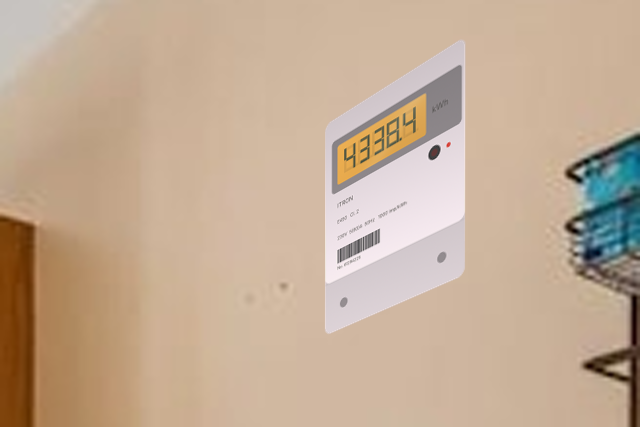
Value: kWh 4338.4
